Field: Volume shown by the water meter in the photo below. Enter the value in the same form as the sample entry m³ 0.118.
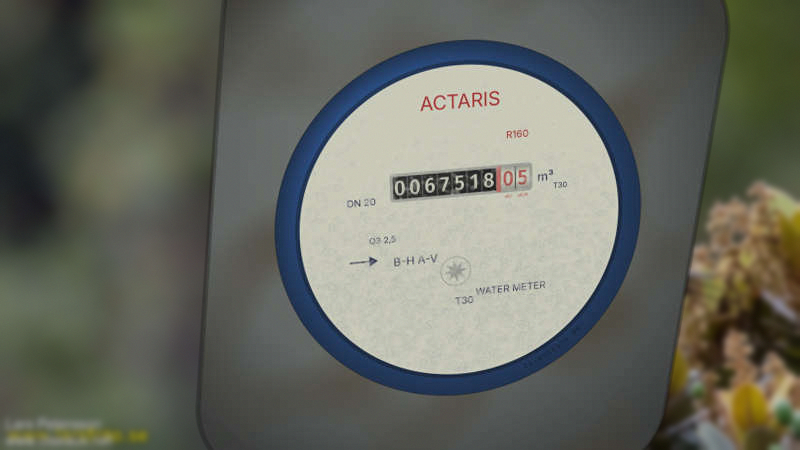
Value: m³ 67518.05
